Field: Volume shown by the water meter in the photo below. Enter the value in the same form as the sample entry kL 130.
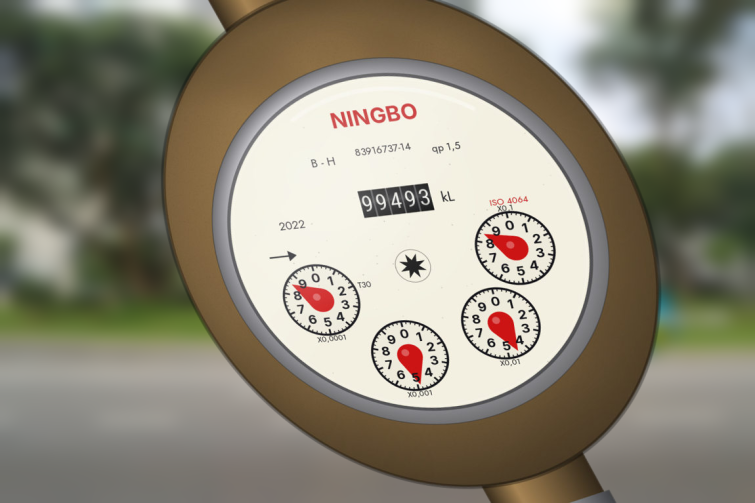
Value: kL 99493.8448
